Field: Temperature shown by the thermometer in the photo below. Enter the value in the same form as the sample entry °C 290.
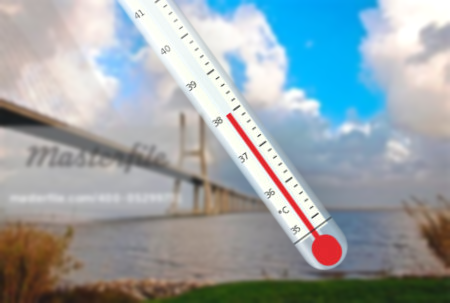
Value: °C 38
